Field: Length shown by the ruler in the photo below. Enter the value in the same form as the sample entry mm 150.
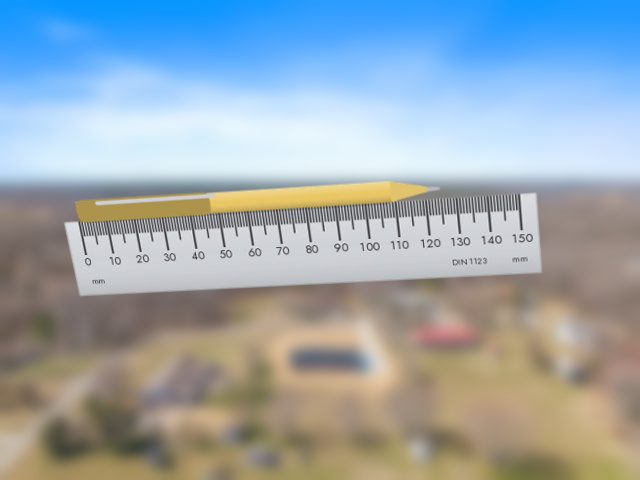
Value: mm 125
